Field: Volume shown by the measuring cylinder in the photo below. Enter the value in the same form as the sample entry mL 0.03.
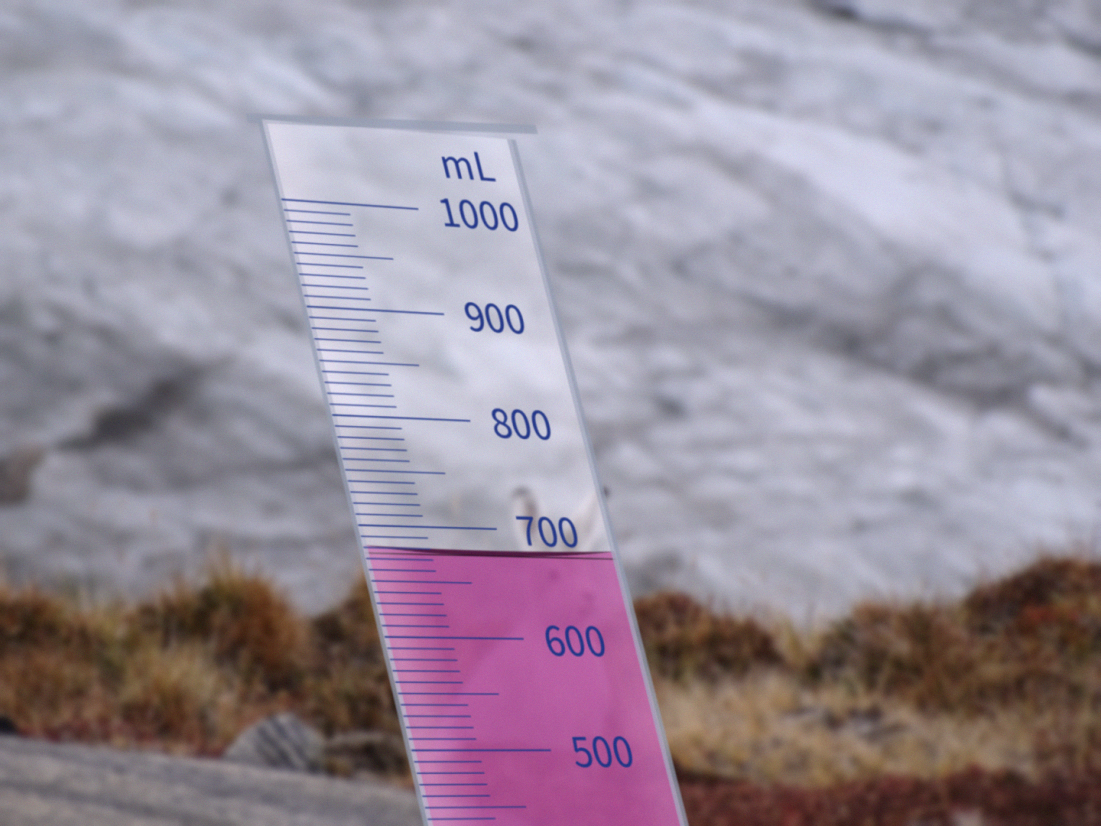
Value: mL 675
